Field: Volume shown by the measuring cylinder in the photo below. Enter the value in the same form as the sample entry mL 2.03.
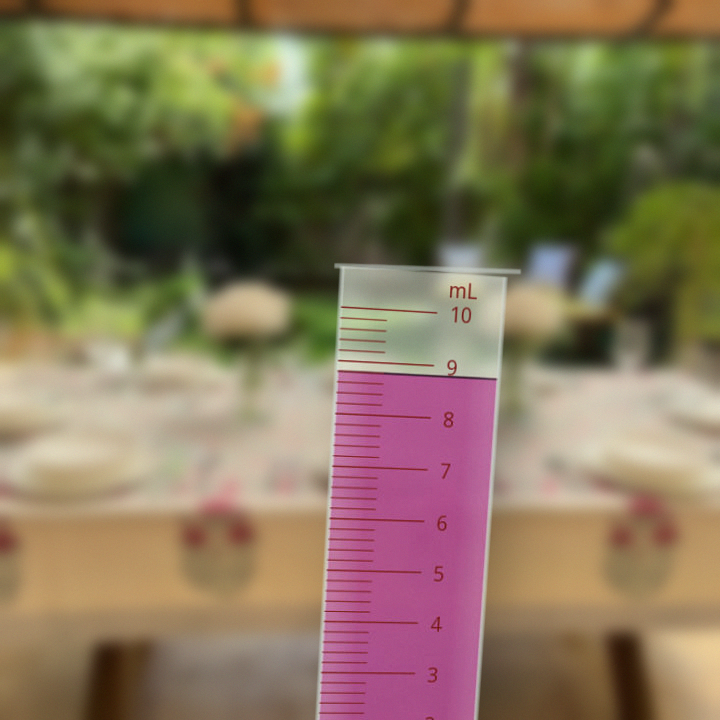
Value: mL 8.8
